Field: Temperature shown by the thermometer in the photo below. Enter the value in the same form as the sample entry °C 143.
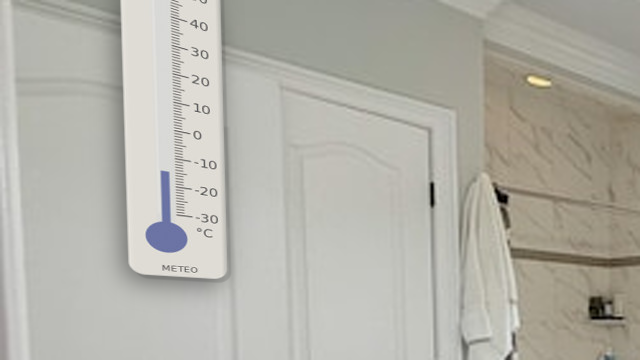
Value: °C -15
